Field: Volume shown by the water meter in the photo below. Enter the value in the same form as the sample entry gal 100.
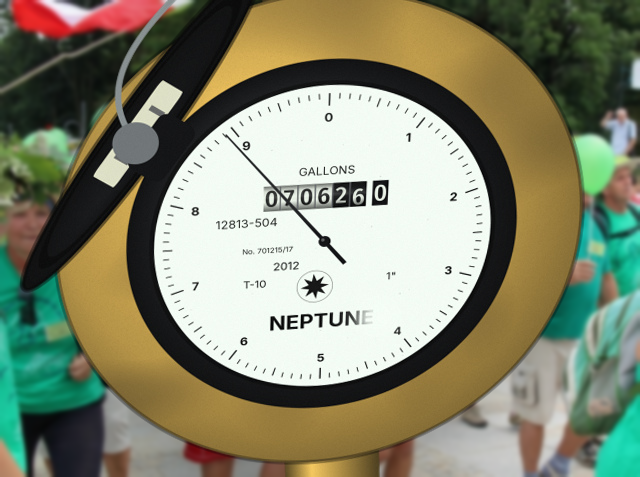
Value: gal 706258.9
